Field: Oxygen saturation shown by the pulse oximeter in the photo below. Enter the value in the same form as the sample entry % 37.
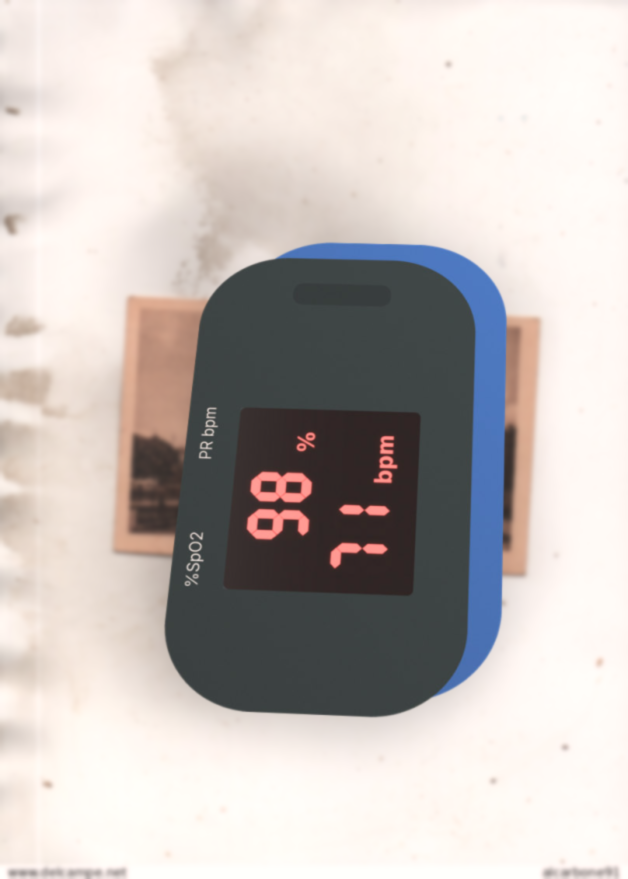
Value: % 98
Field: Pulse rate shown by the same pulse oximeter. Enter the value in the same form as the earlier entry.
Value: bpm 71
